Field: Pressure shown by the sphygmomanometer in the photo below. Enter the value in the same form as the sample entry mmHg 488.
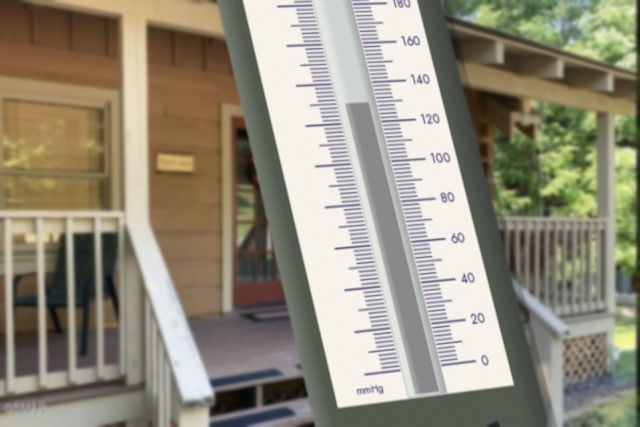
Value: mmHg 130
